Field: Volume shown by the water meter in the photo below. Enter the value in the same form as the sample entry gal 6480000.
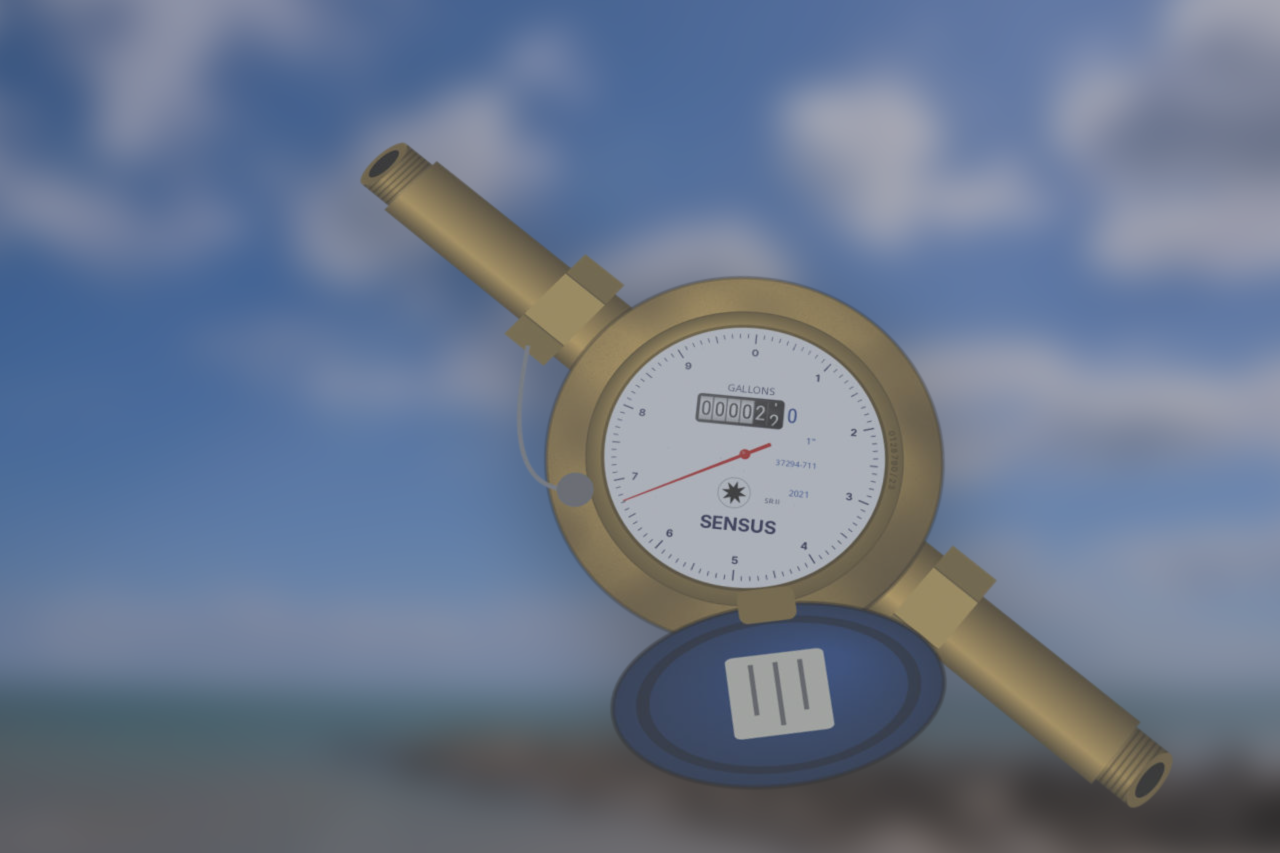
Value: gal 216.7
